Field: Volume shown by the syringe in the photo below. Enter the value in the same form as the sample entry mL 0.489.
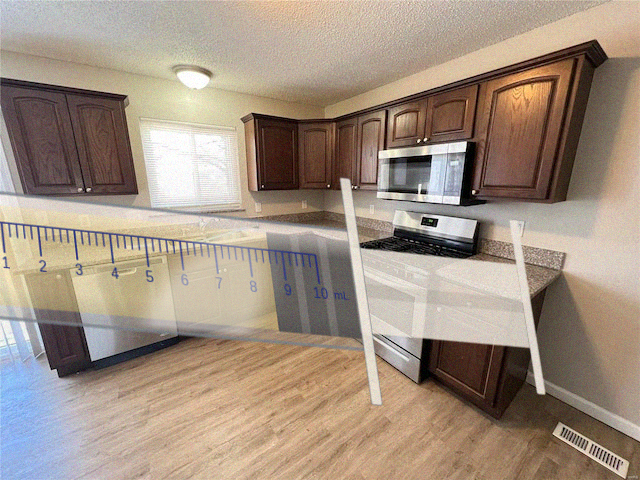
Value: mL 8.6
